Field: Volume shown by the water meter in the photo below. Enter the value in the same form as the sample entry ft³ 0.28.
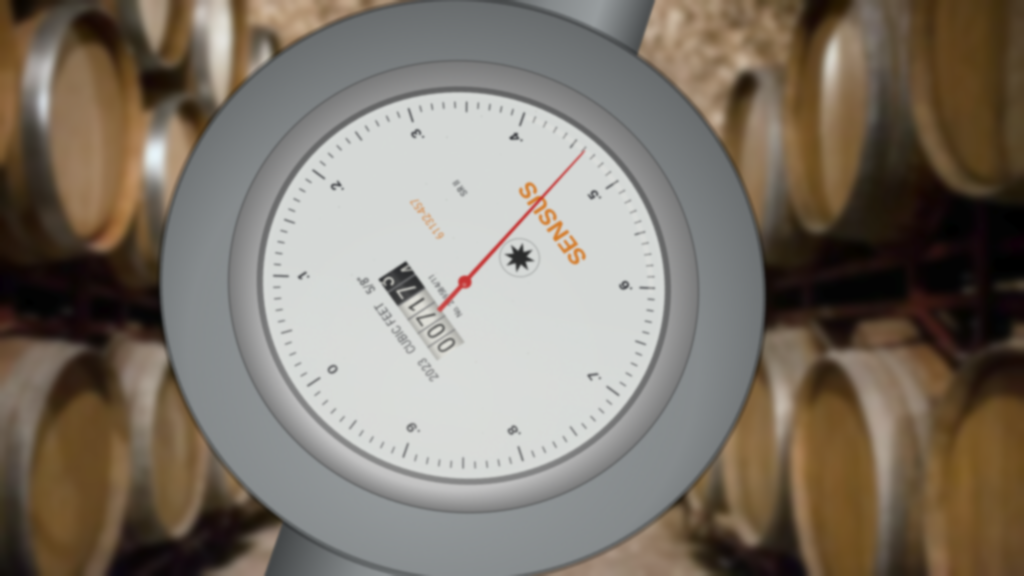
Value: ft³ 7173.46
